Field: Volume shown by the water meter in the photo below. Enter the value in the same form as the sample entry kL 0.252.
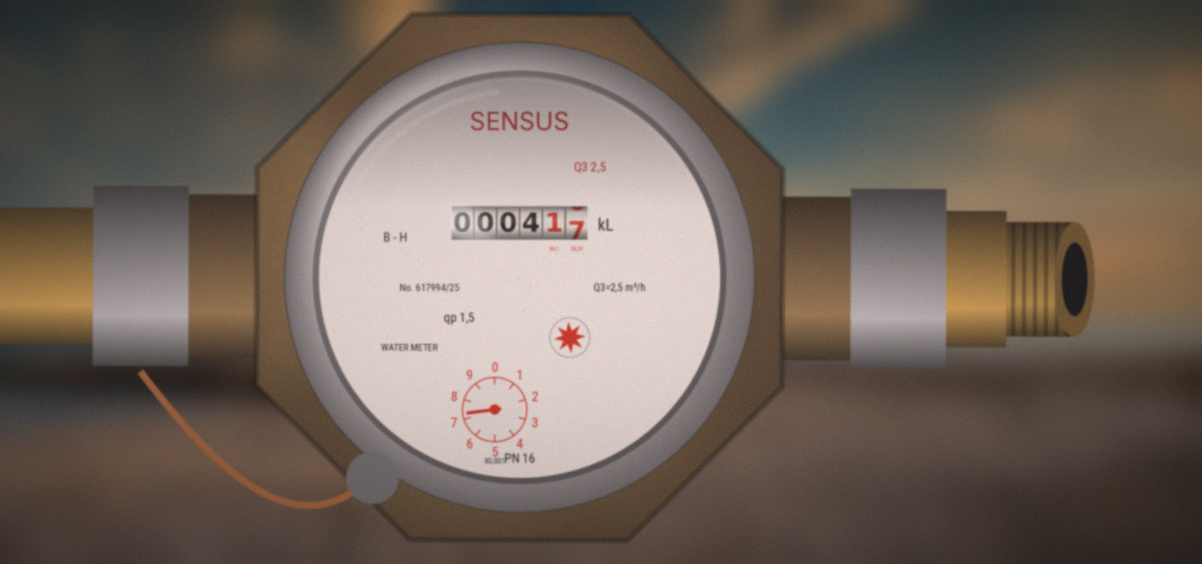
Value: kL 4.167
